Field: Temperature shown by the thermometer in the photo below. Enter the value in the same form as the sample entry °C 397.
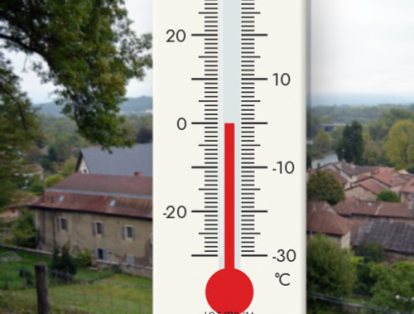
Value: °C 0
